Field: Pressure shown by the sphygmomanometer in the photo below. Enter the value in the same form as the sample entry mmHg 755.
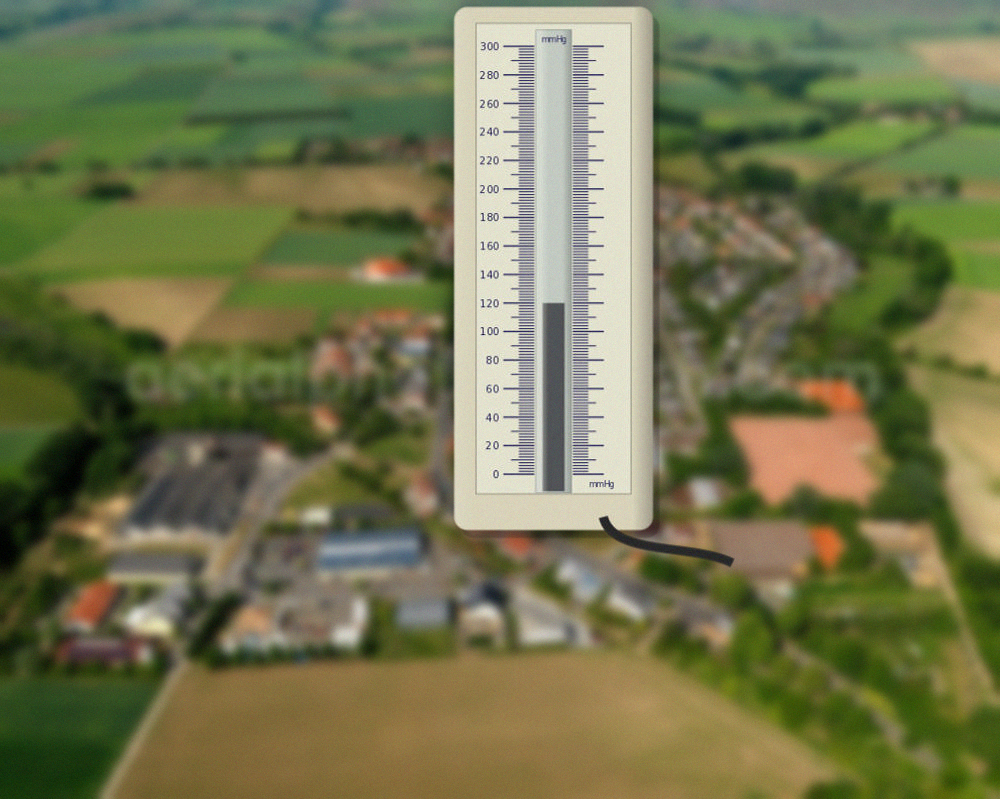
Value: mmHg 120
